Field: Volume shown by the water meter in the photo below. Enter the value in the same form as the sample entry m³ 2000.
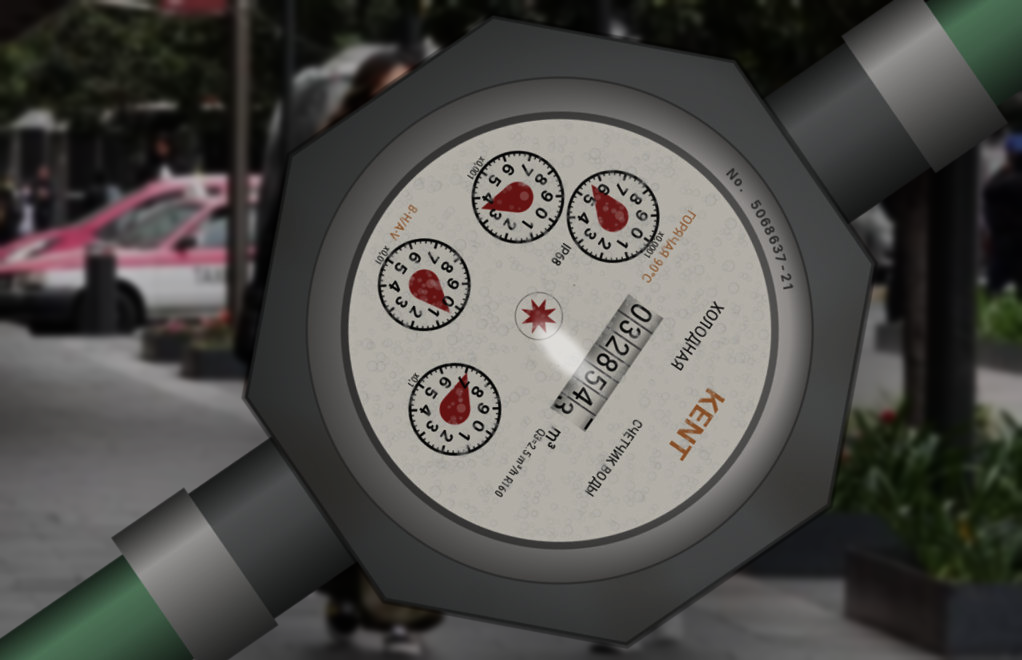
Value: m³ 328542.7035
